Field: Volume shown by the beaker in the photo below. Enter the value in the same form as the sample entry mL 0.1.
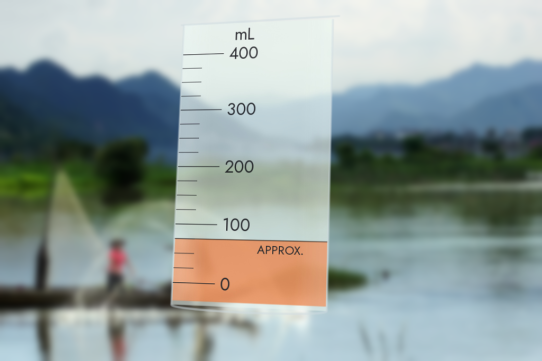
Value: mL 75
